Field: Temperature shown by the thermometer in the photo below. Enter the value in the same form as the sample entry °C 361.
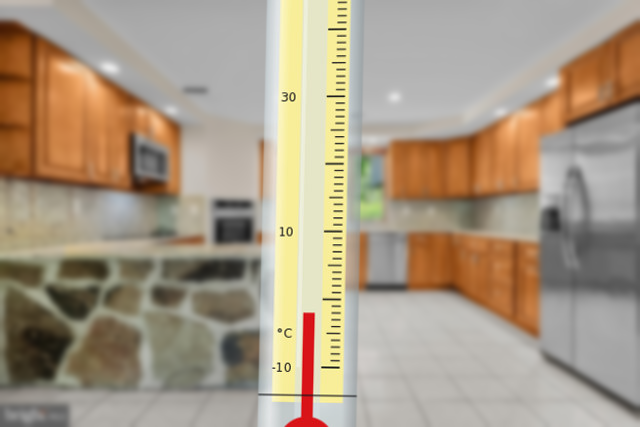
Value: °C -2
